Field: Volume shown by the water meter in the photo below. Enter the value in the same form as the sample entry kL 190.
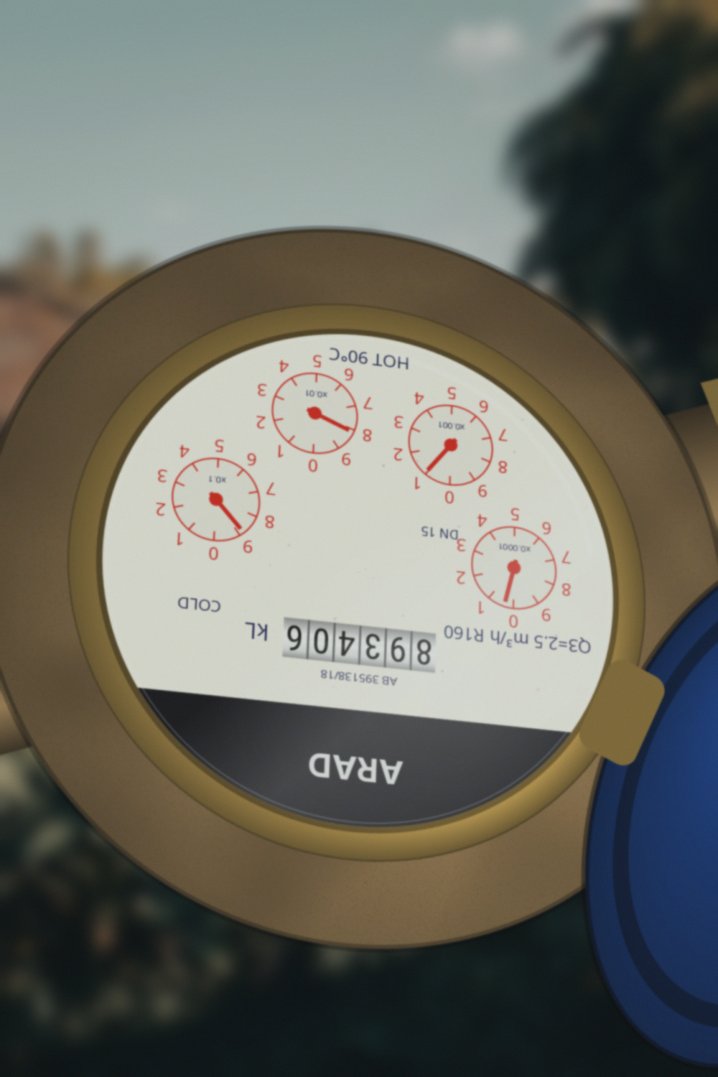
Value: kL 893406.8810
